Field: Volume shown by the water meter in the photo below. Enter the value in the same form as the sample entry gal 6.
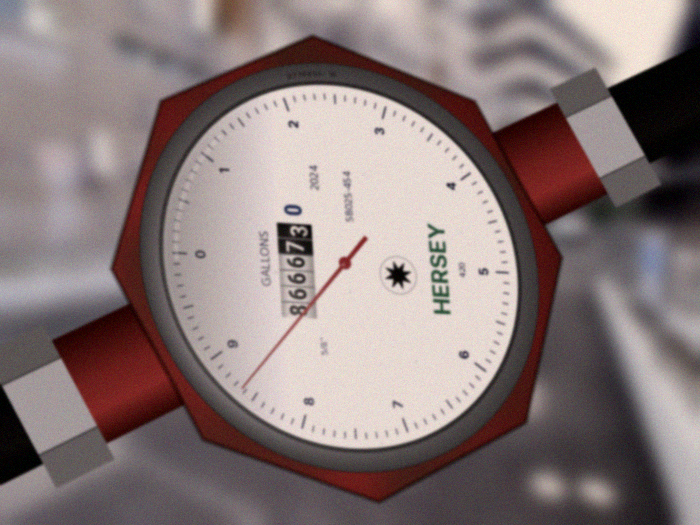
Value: gal 8666728.6
